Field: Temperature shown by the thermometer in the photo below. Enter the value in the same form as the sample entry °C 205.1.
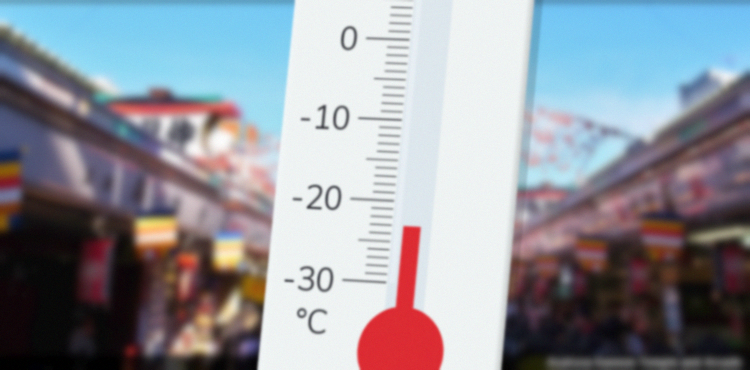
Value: °C -23
